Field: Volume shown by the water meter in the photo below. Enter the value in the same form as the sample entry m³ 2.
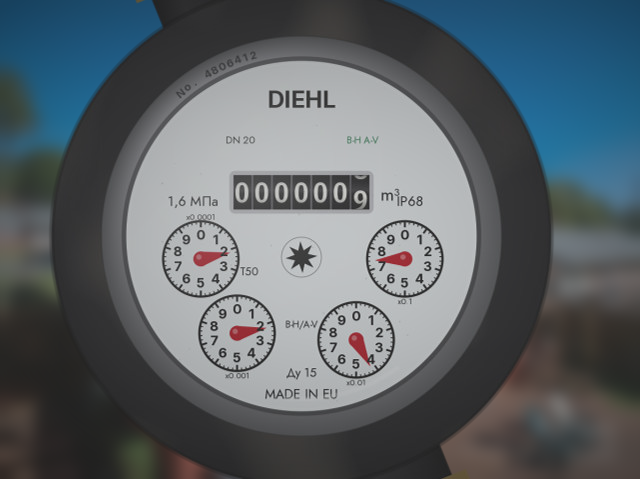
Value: m³ 8.7422
